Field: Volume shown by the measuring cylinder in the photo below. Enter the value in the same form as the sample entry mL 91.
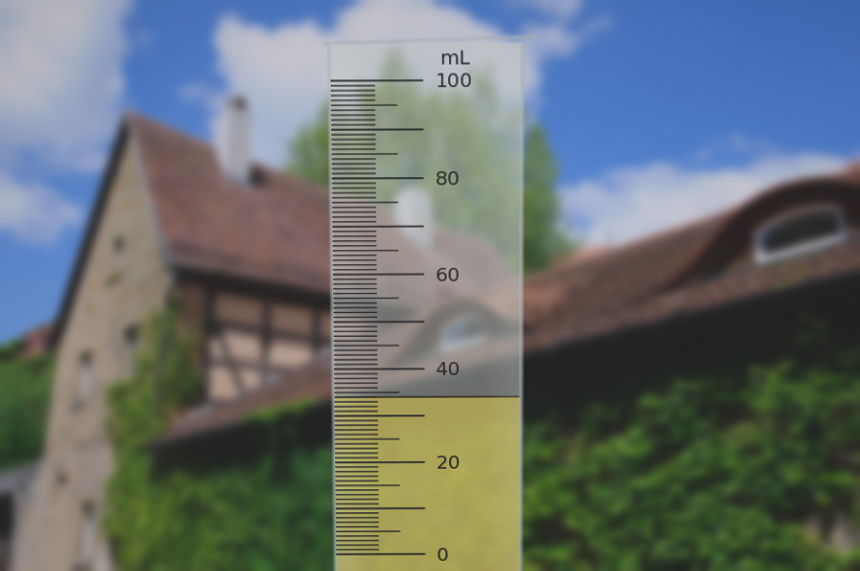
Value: mL 34
